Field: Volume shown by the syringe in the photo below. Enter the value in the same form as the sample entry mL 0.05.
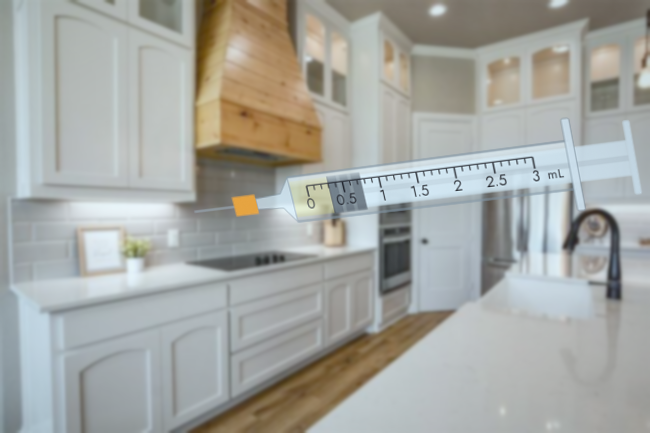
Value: mL 0.3
